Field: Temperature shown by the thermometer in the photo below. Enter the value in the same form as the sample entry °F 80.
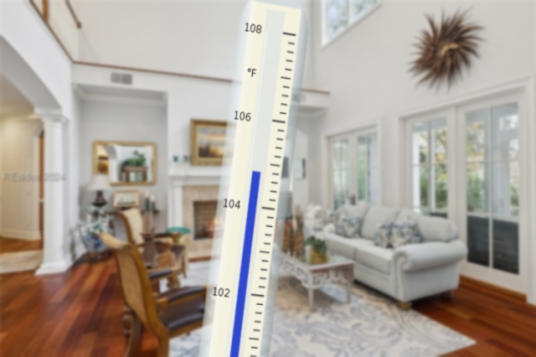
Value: °F 104.8
